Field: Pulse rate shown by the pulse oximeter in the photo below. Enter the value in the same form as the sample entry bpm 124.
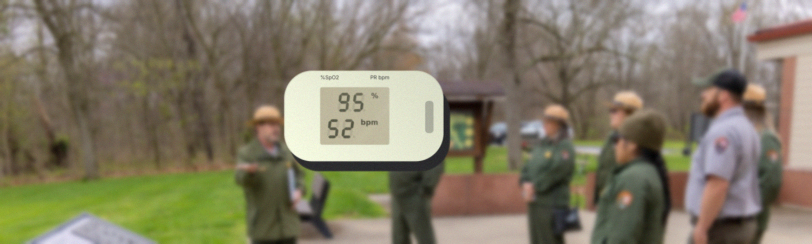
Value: bpm 52
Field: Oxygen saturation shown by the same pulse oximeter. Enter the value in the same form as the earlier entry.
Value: % 95
